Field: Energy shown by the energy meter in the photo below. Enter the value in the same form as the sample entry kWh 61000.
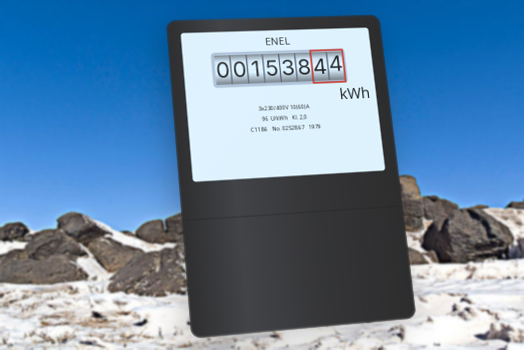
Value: kWh 1538.44
